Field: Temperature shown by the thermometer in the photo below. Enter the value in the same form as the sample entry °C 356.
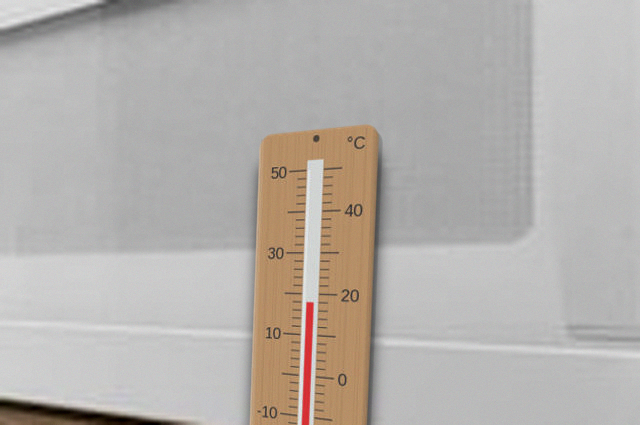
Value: °C 18
